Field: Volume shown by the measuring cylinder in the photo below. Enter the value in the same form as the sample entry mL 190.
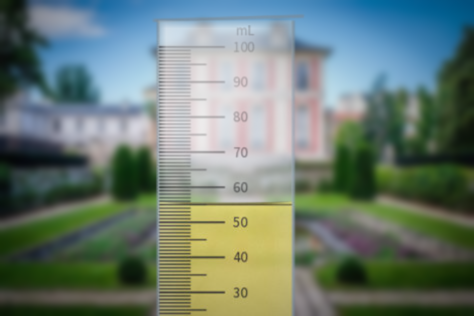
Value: mL 55
